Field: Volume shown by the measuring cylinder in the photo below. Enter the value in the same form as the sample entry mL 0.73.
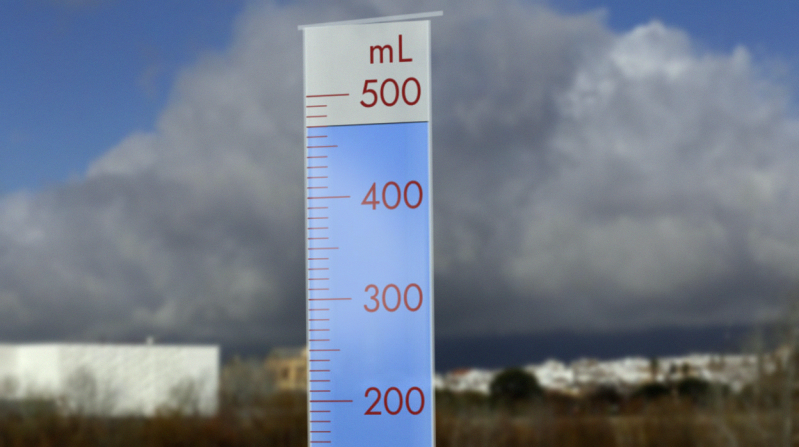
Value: mL 470
